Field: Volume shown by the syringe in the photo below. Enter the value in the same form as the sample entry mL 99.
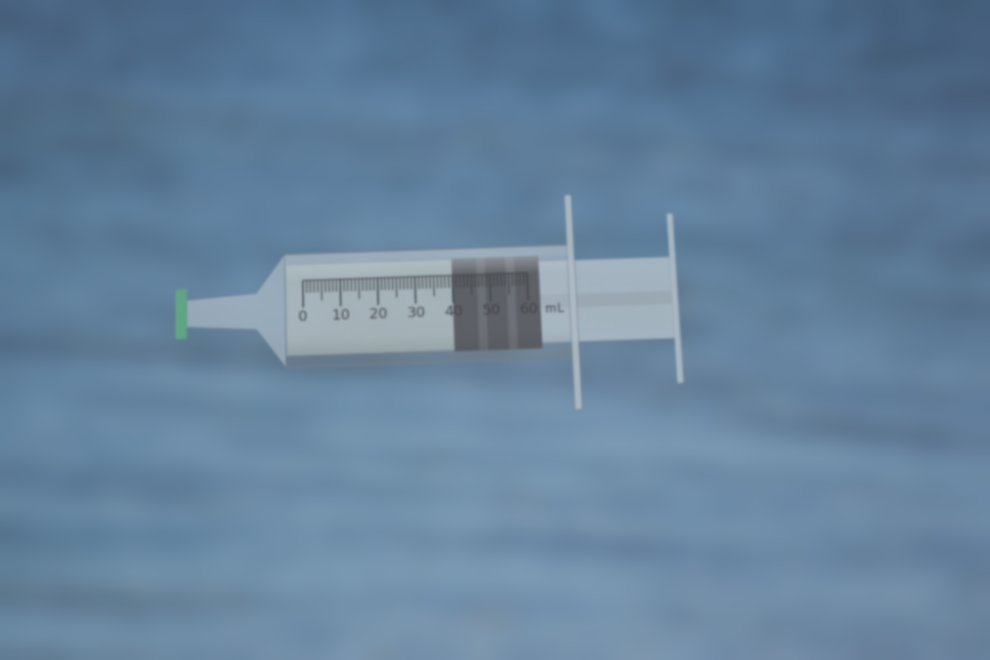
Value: mL 40
